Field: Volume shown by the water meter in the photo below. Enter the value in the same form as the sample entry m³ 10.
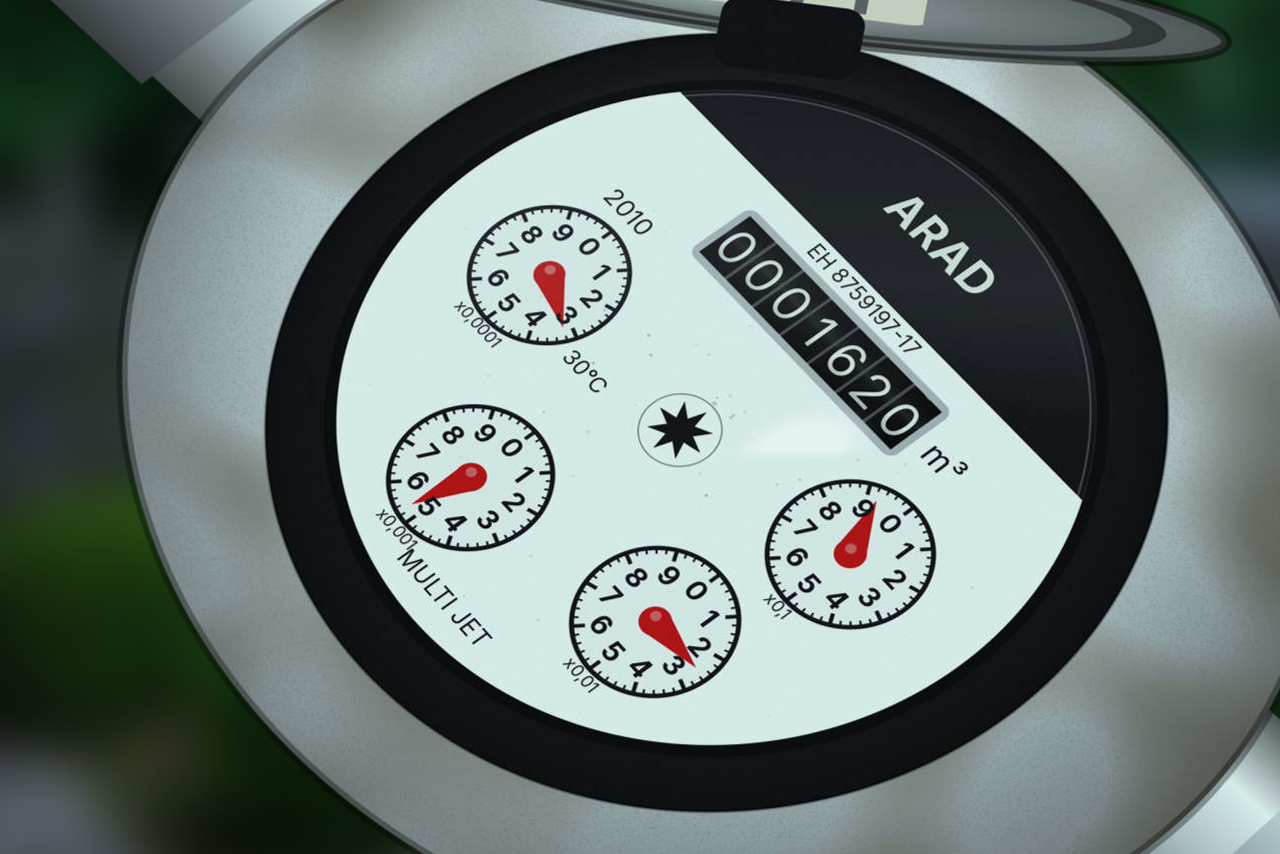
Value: m³ 1619.9253
